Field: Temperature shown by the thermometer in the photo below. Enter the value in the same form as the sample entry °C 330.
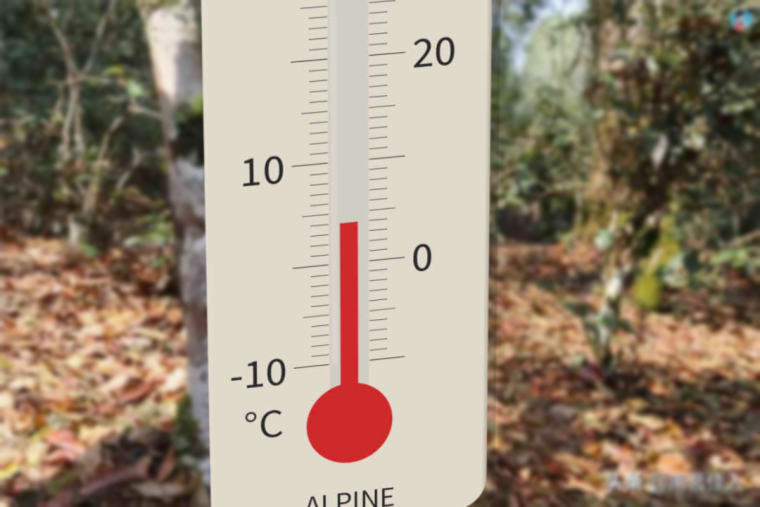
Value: °C 4
